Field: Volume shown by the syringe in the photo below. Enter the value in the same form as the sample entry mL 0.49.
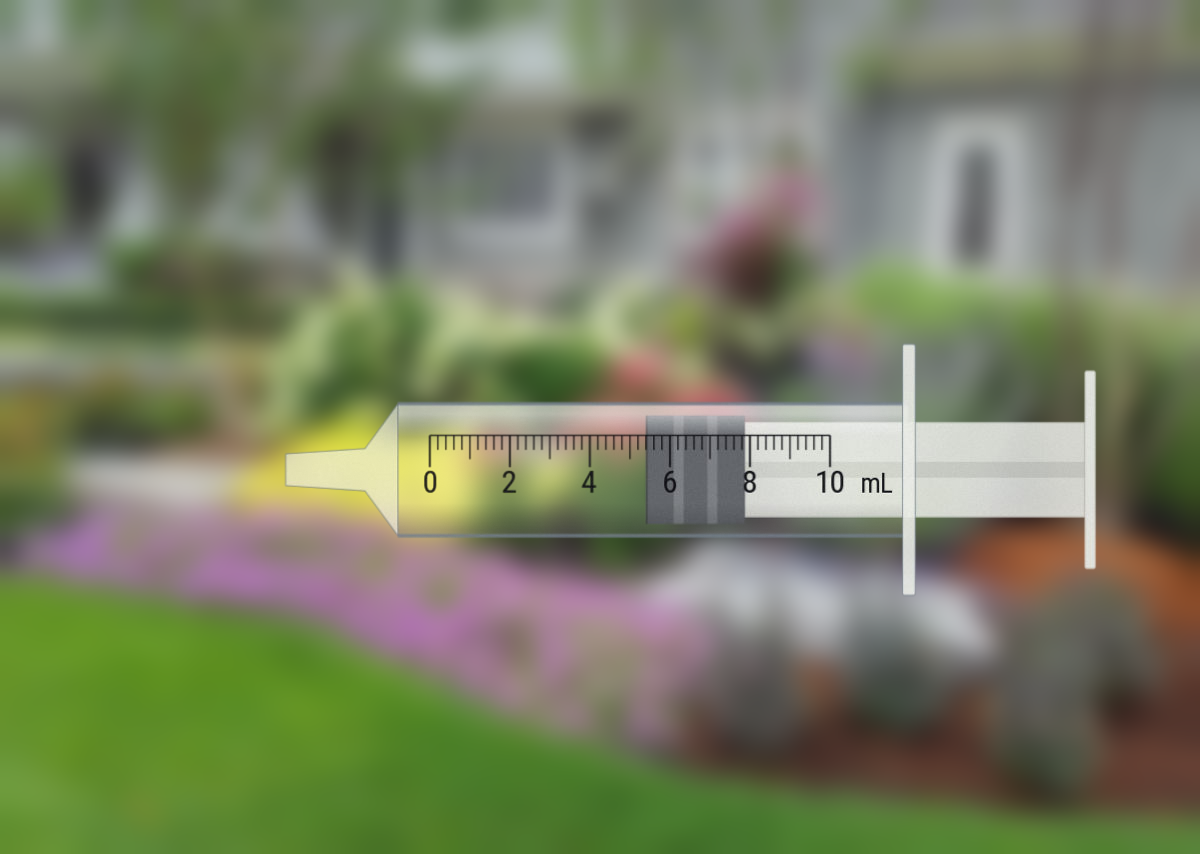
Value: mL 5.4
